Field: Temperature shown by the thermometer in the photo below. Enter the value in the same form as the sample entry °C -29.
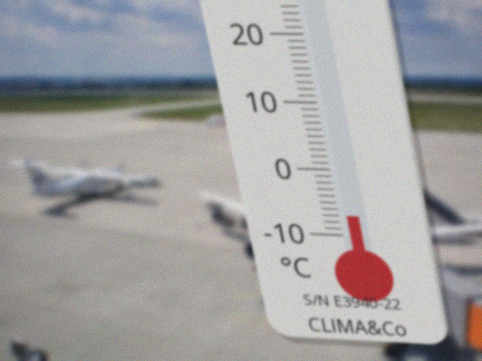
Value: °C -7
